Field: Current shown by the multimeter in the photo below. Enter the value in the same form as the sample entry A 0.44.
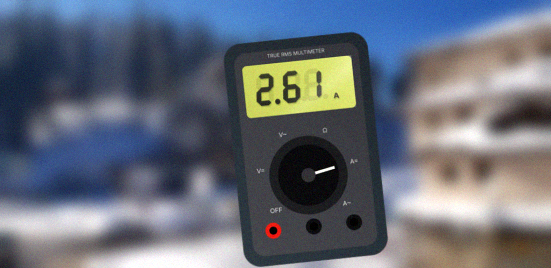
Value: A 2.61
